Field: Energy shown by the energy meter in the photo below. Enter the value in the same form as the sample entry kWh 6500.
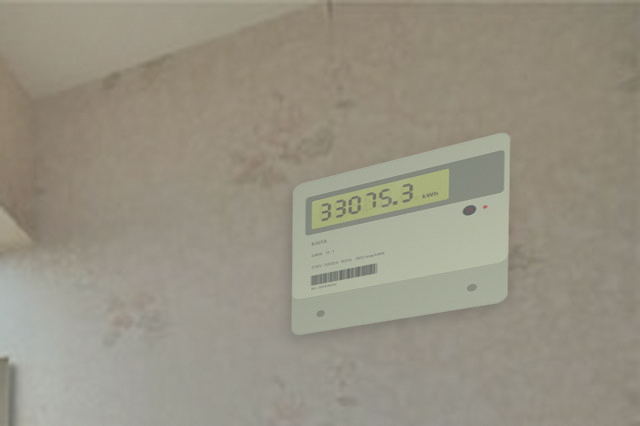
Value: kWh 33075.3
